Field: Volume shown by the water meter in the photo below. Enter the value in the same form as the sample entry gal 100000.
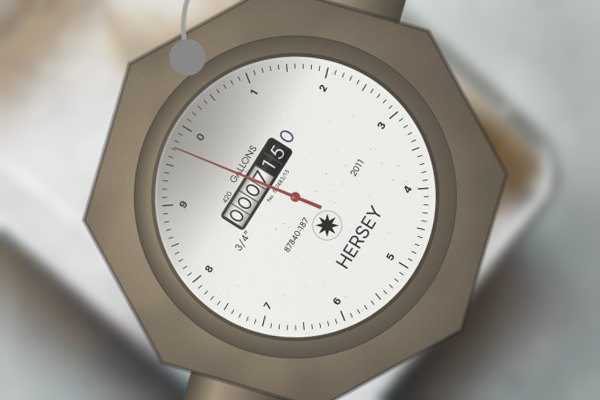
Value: gal 7149.7
